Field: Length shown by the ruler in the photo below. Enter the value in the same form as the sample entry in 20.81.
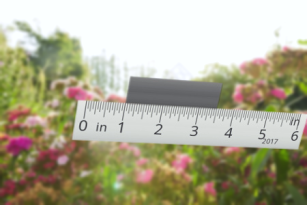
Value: in 2.5
